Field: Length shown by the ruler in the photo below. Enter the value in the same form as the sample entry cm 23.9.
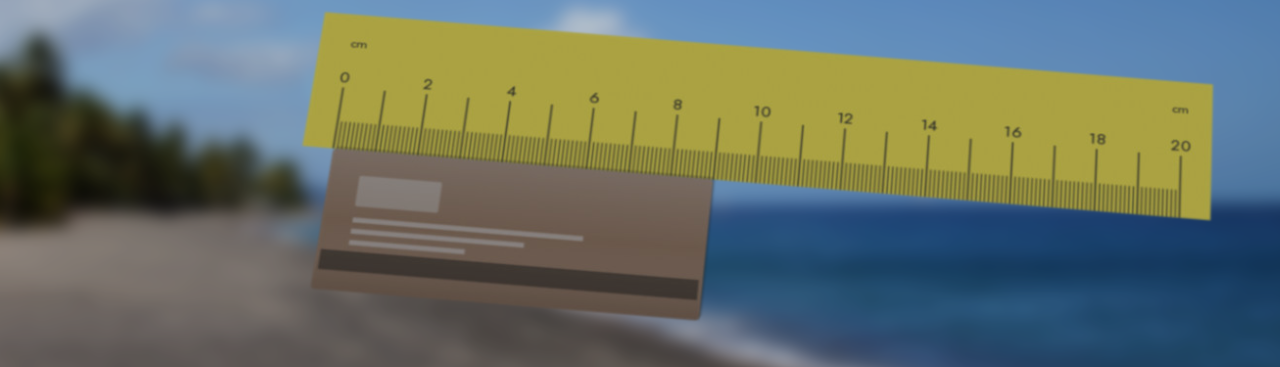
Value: cm 9
